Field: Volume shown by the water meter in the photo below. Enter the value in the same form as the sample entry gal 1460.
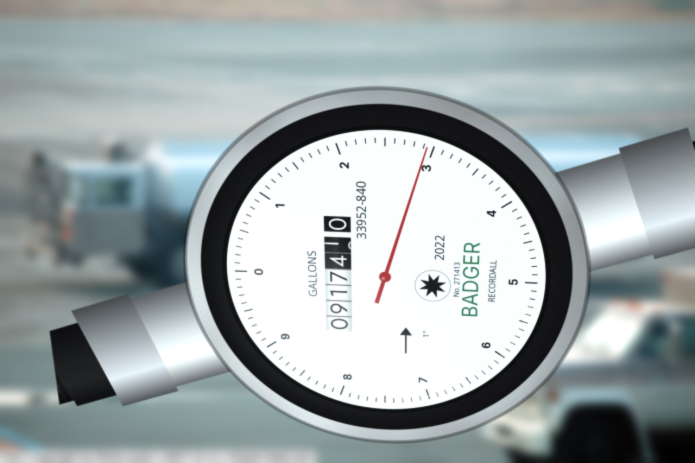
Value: gal 917412.9
